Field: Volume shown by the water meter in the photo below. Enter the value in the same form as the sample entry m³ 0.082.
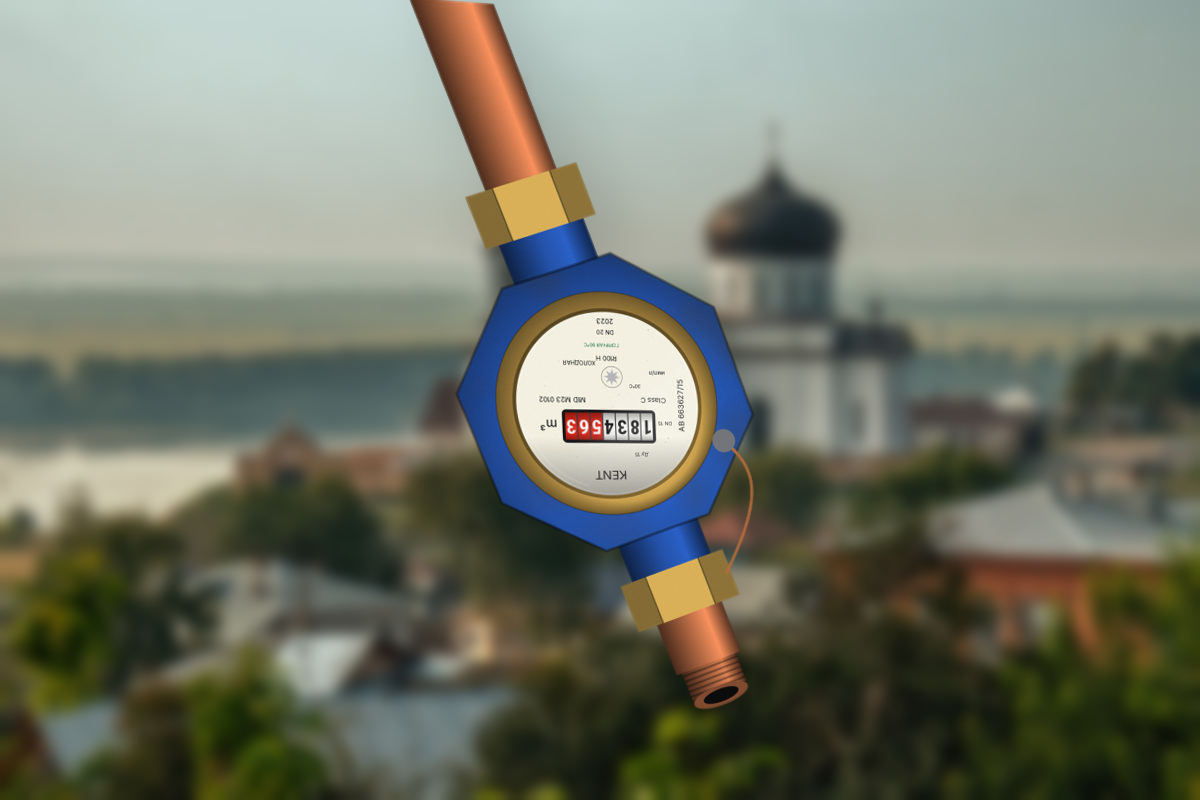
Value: m³ 1834.563
